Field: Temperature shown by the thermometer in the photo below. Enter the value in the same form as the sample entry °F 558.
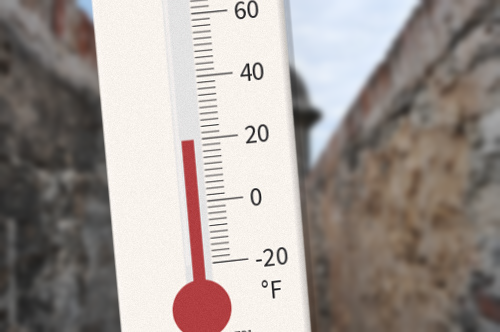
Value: °F 20
